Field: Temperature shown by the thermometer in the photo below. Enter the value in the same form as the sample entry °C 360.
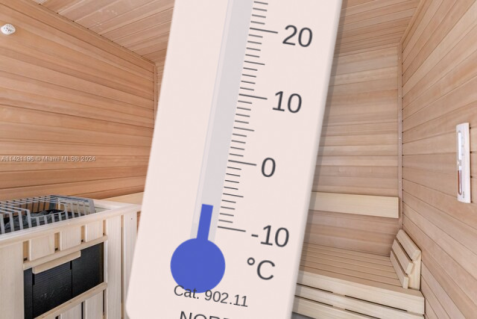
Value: °C -7
